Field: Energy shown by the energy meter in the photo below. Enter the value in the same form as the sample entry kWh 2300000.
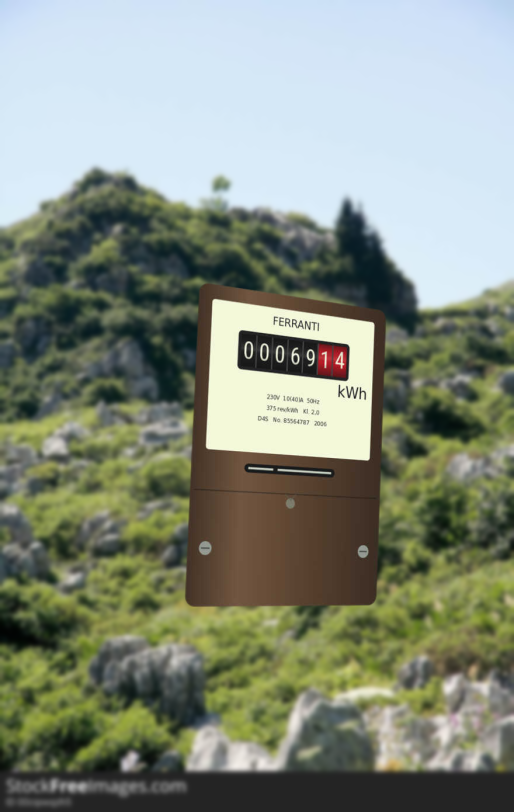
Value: kWh 69.14
